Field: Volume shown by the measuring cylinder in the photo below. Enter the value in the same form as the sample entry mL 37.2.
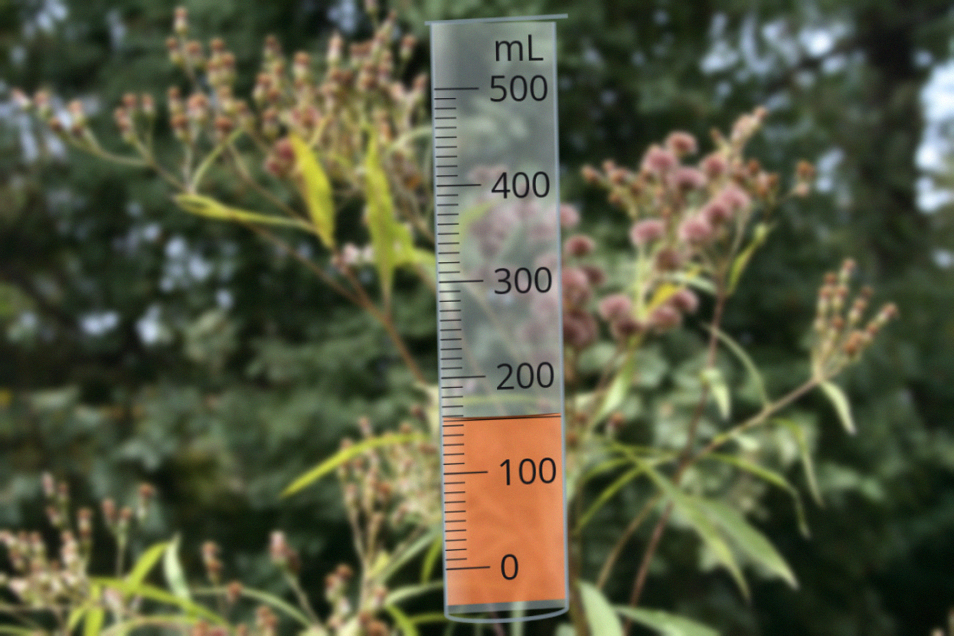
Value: mL 155
